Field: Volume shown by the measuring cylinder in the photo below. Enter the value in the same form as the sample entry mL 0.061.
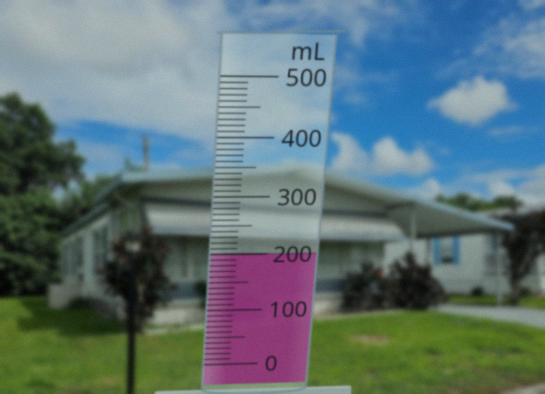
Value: mL 200
